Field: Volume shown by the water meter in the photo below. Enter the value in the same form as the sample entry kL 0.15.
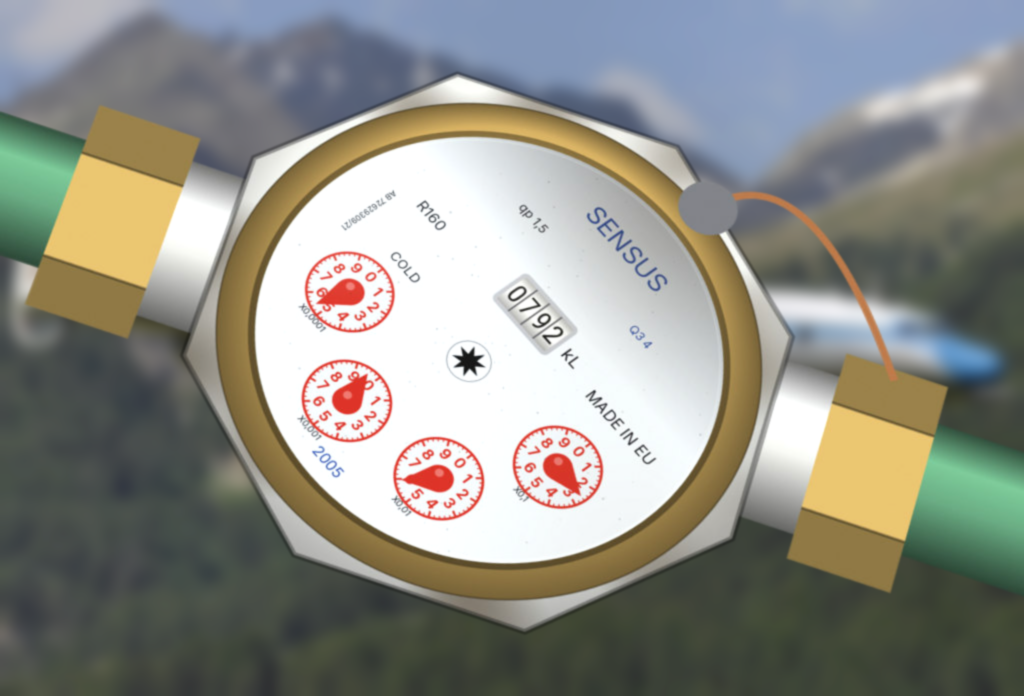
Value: kL 792.2595
